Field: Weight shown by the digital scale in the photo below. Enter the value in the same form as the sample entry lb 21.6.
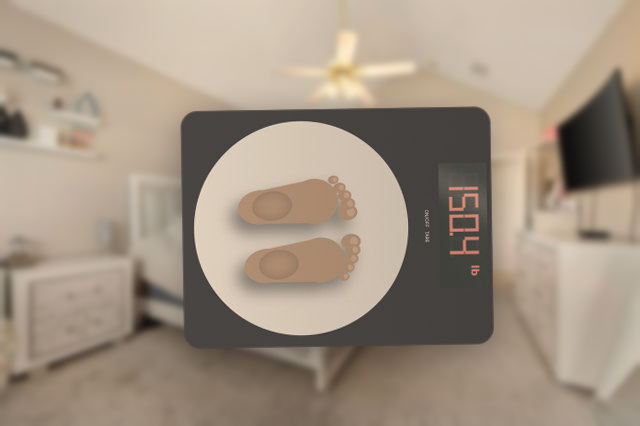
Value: lb 150.4
